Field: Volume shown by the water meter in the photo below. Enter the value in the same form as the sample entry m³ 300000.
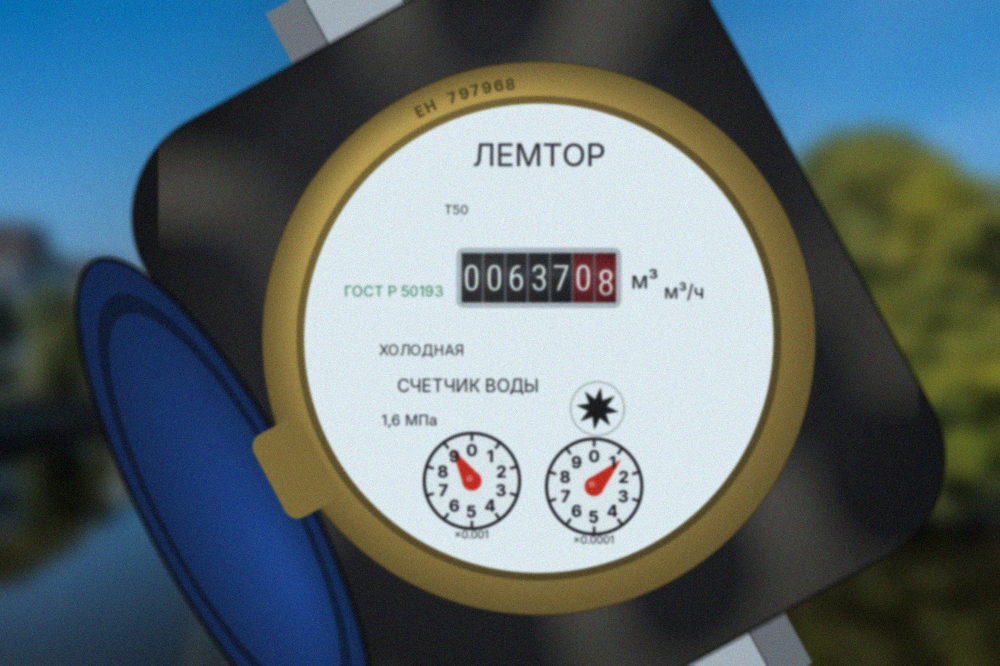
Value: m³ 637.0791
